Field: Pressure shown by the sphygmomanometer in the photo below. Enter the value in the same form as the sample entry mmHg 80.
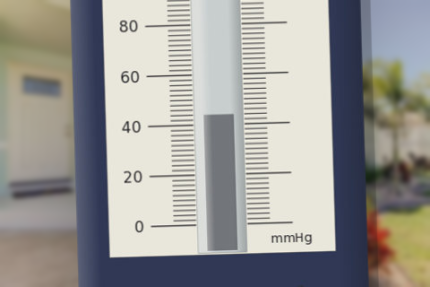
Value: mmHg 44
